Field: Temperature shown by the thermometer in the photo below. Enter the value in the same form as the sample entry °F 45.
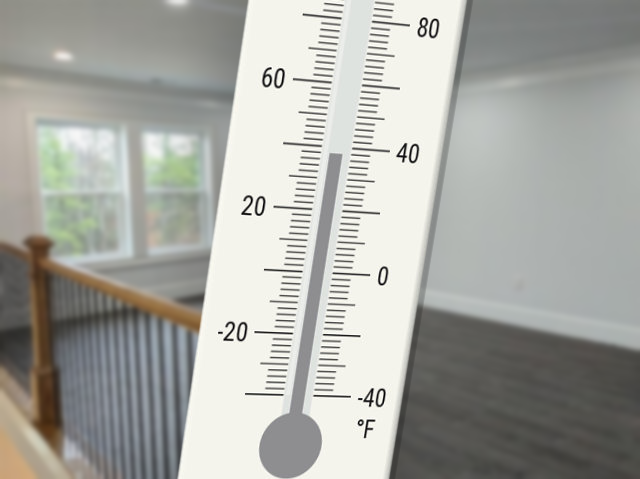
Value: °F 38
